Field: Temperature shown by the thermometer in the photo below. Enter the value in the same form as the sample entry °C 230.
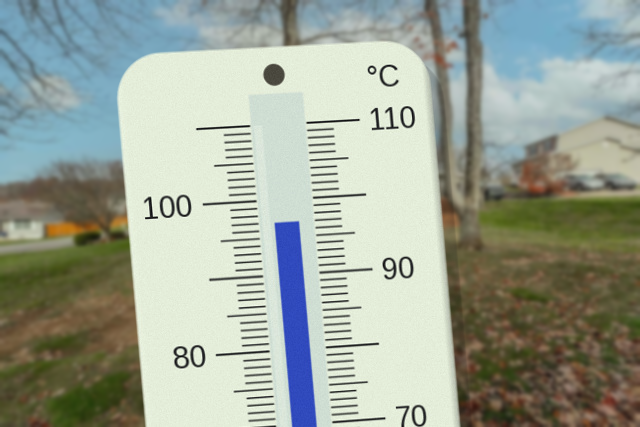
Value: °C 97
